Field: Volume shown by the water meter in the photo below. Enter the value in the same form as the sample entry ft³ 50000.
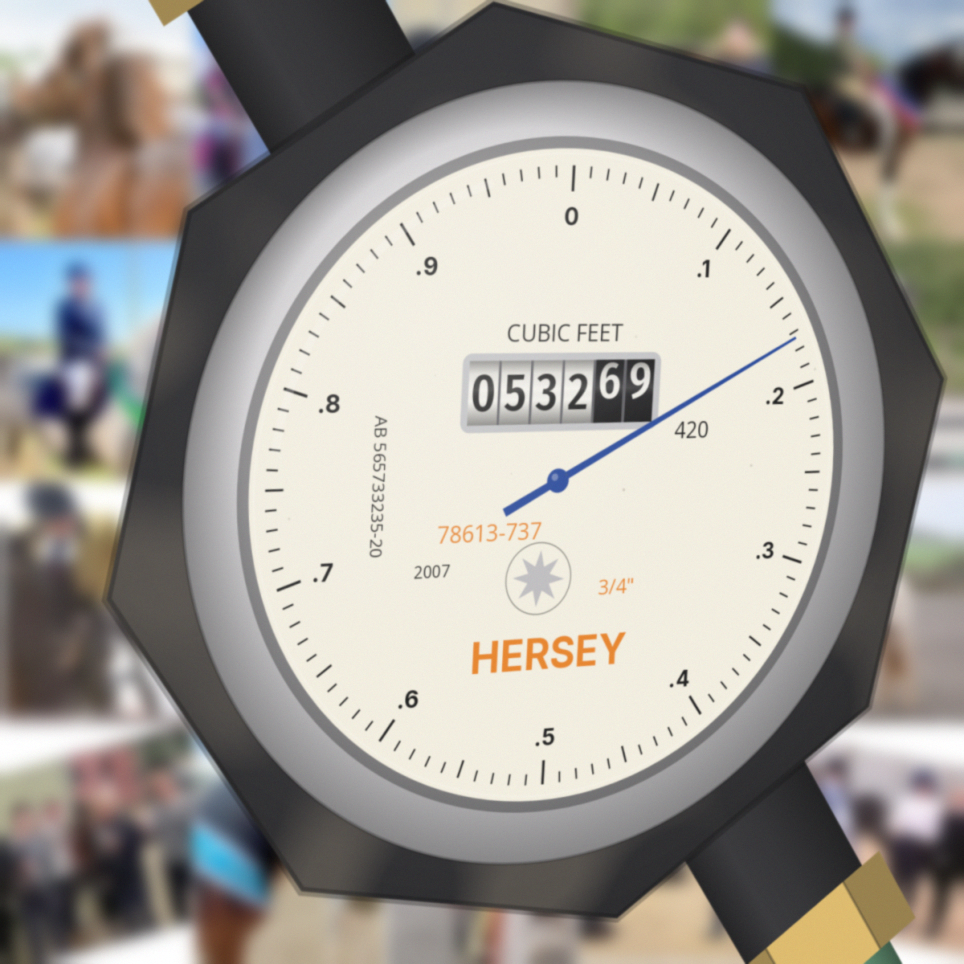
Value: ft³ 53269.17
